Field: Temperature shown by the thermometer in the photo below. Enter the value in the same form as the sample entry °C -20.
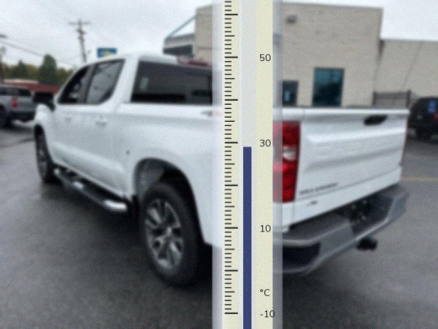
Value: °C 29
